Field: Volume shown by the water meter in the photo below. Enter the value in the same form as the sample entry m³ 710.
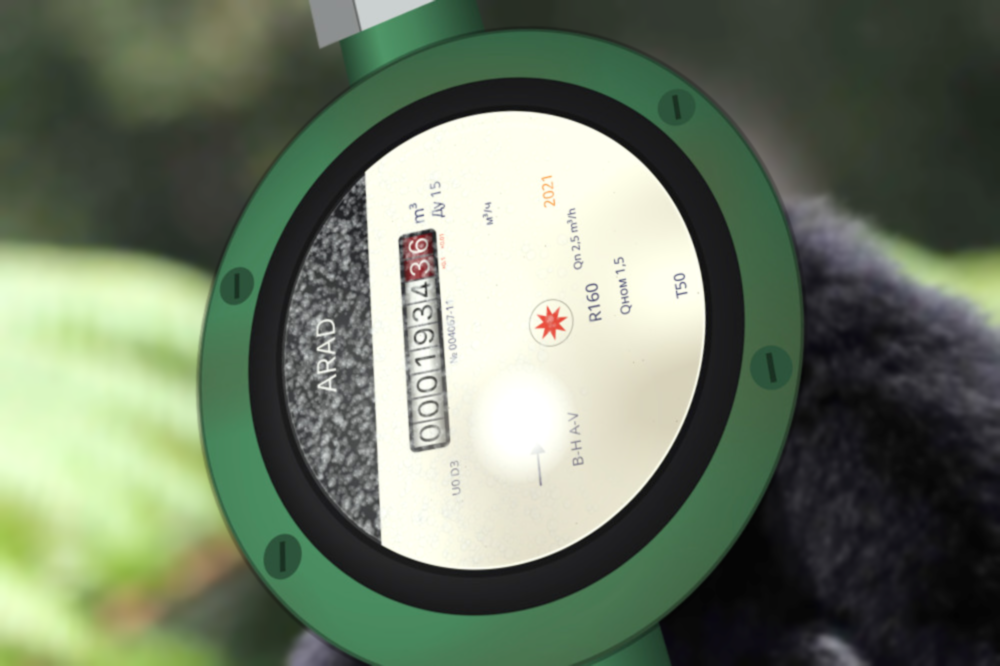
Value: m³ 1934.36
